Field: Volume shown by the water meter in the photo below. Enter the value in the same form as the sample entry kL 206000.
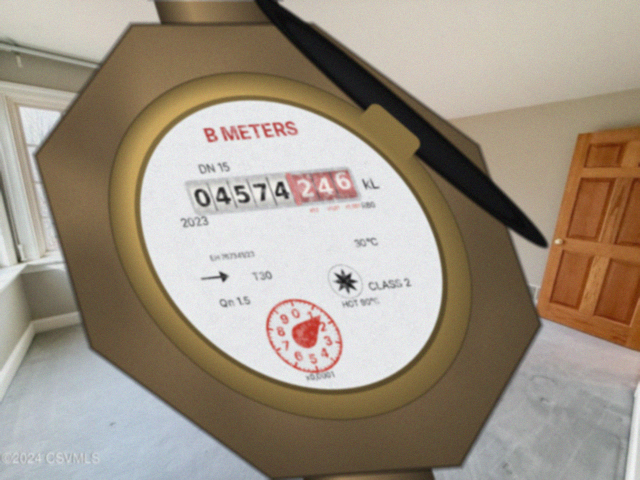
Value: kL 4574.2461
